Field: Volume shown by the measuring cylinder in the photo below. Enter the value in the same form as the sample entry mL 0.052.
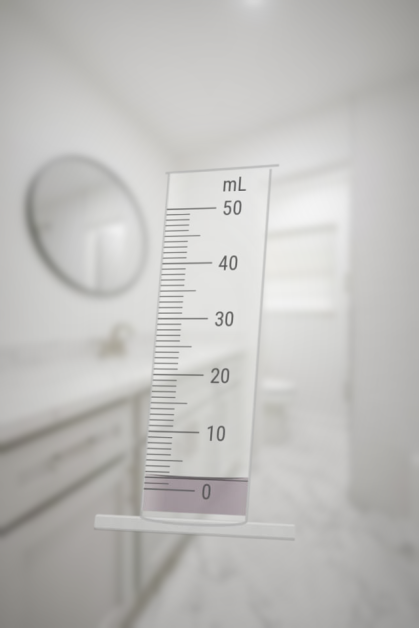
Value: mL 2
